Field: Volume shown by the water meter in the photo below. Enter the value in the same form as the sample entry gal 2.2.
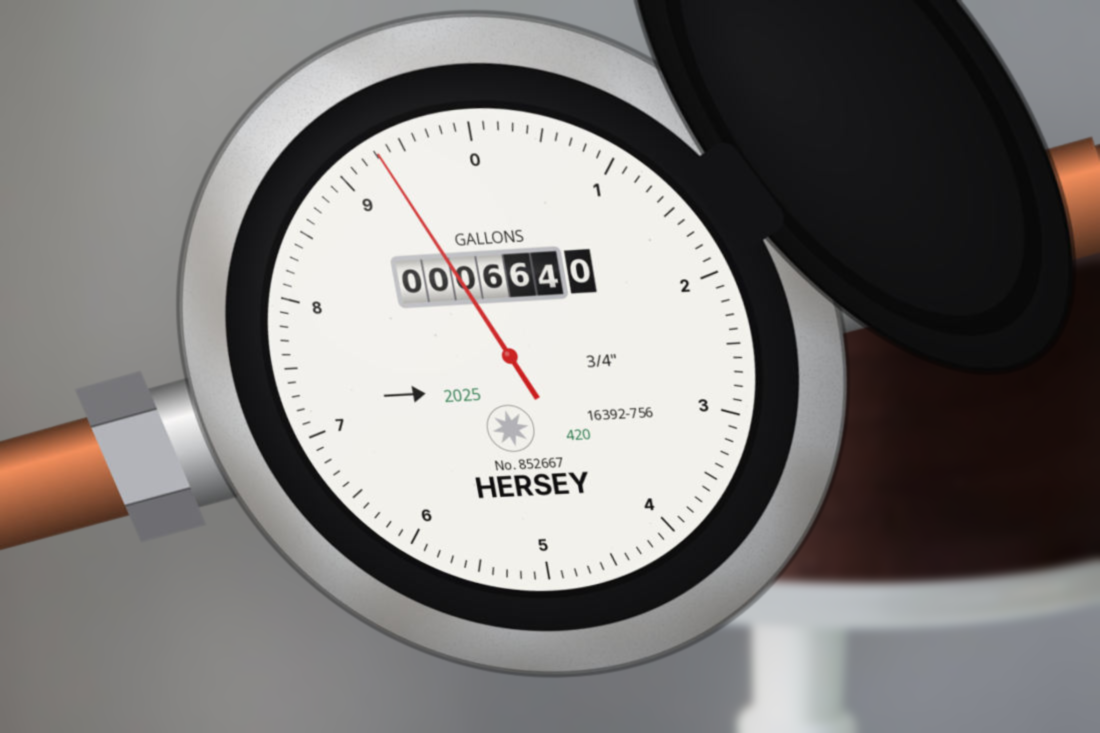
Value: gal 6639.3
